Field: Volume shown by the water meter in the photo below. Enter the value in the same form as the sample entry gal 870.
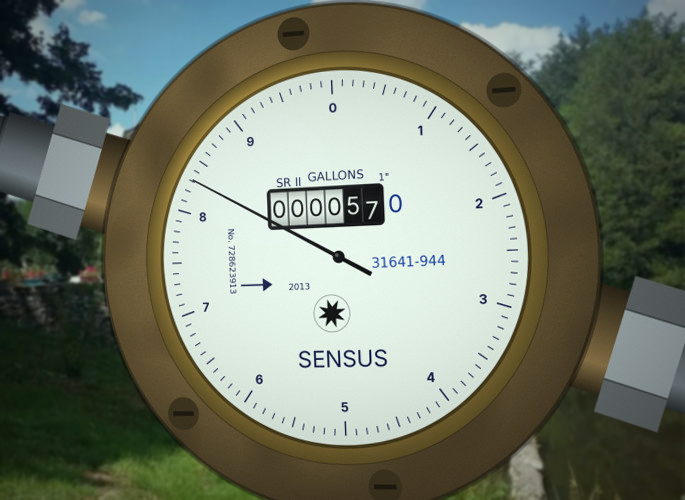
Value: gal 568.3
